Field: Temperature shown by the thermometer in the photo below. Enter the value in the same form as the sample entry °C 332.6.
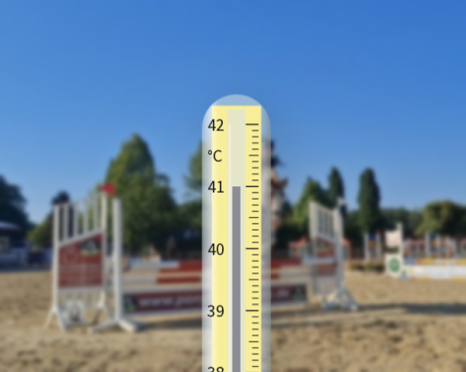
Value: °C 41
